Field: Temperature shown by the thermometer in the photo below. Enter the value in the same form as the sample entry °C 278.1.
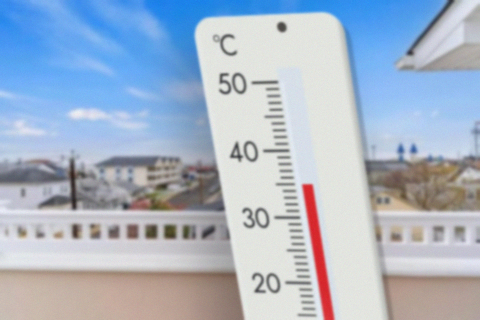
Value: °C 35
